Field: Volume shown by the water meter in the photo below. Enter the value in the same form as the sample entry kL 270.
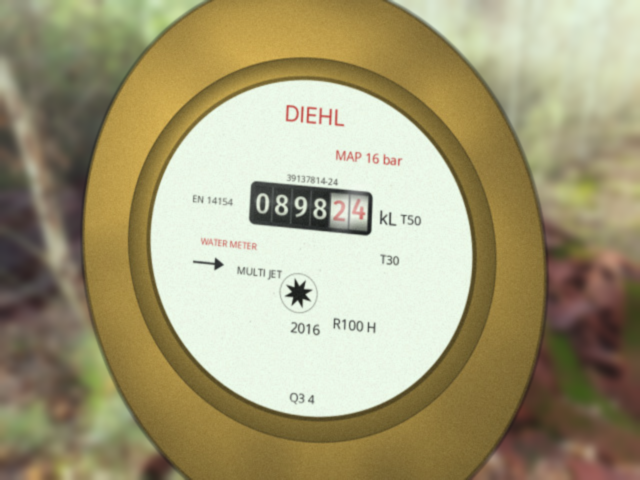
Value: kL 898.24
